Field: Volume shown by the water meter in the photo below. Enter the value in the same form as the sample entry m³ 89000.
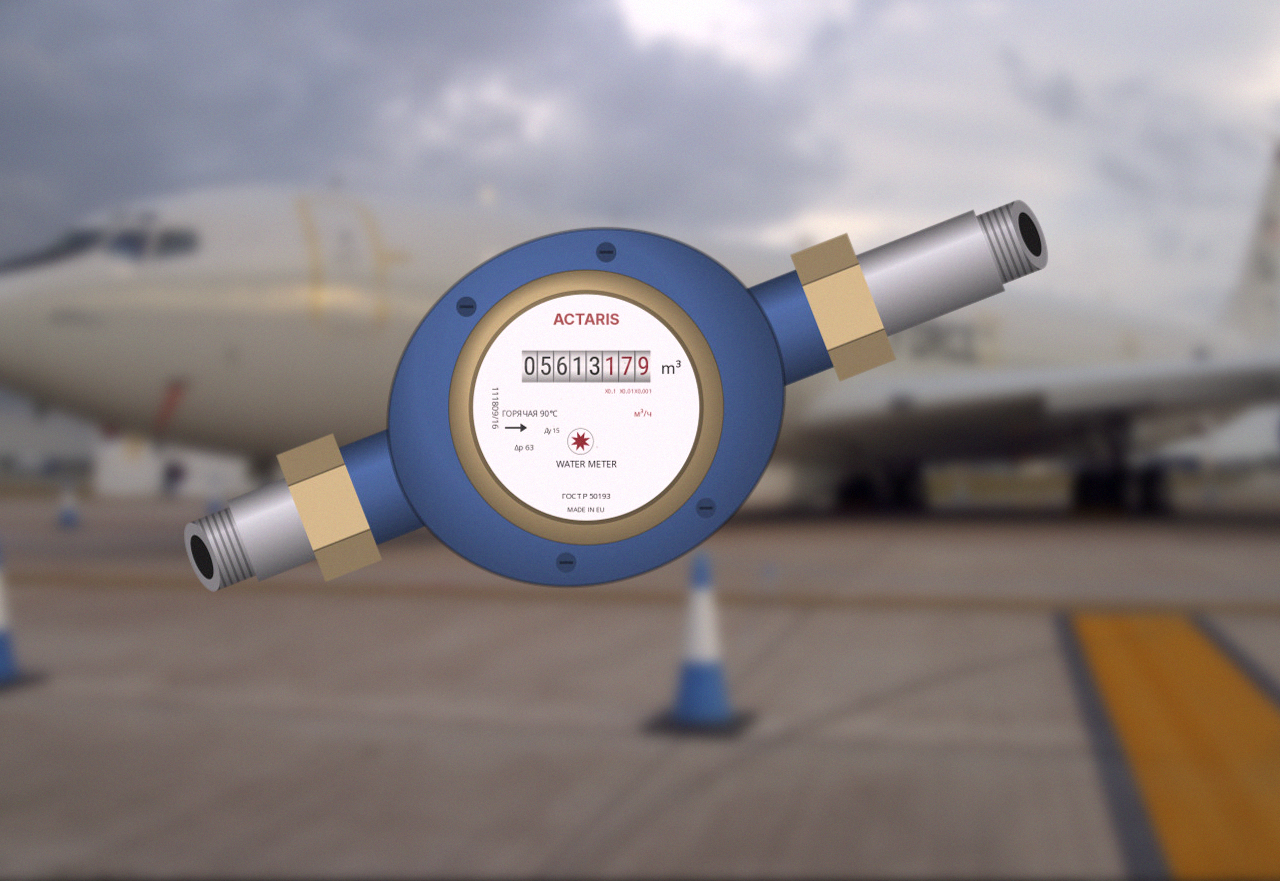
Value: m³ 5613.179
